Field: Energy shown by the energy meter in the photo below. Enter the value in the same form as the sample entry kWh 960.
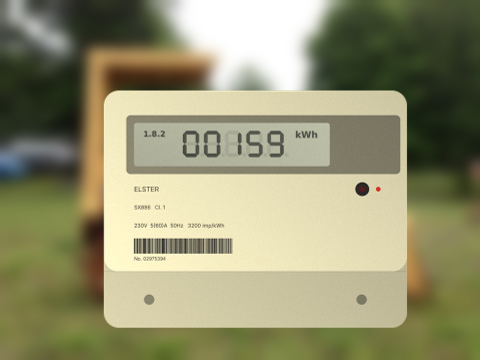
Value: kWh 159
